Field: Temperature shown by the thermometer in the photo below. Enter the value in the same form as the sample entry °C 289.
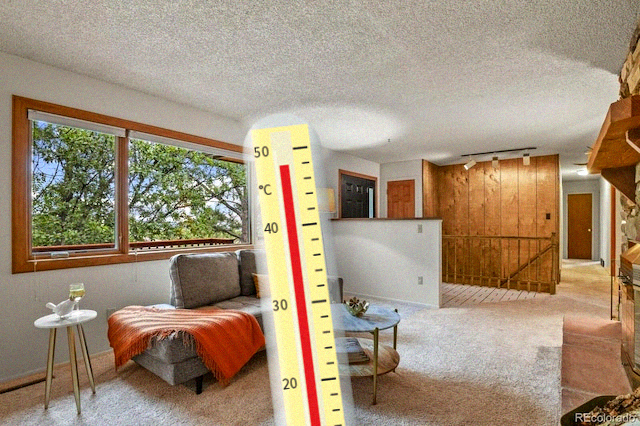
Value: °C 48
